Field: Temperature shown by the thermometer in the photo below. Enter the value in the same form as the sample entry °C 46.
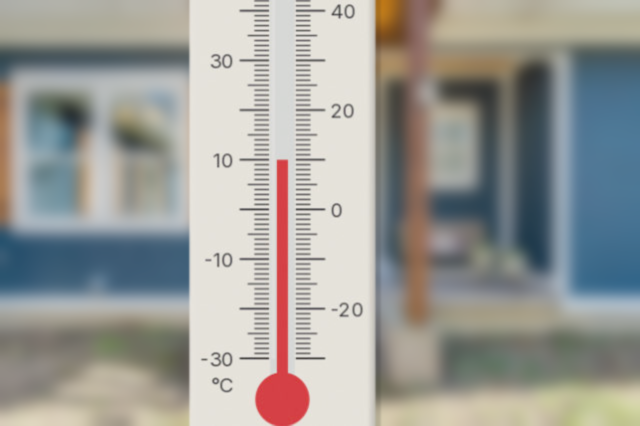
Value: °C 10
